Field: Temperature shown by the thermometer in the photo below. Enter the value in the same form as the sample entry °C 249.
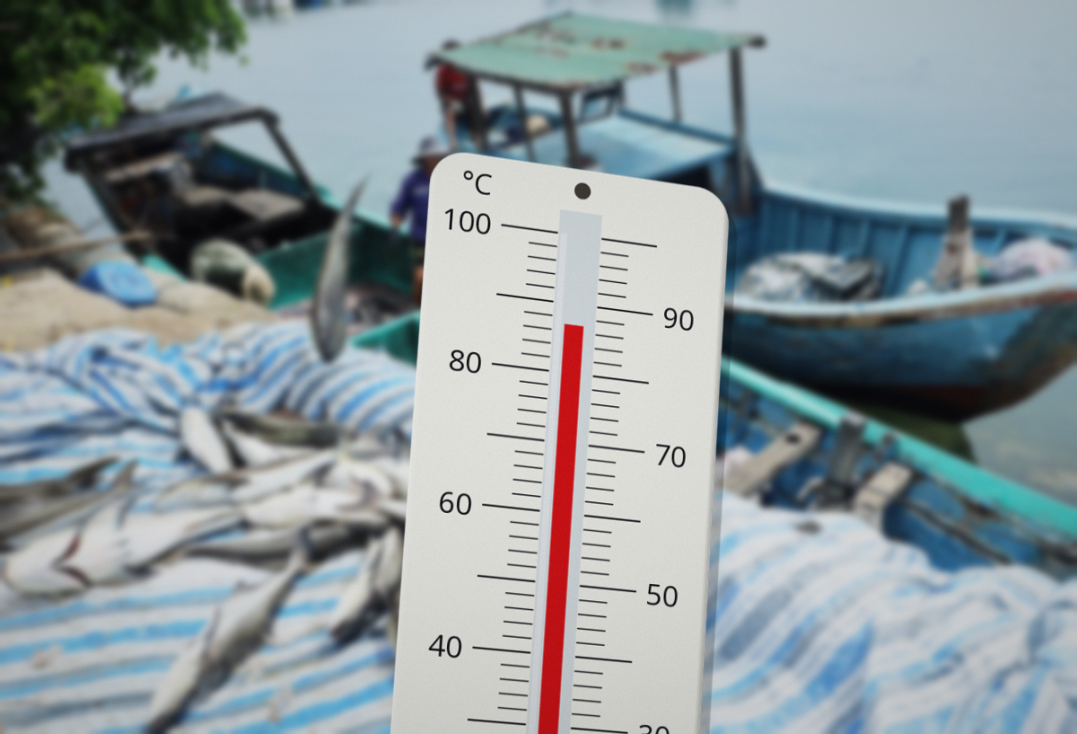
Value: °C 87
